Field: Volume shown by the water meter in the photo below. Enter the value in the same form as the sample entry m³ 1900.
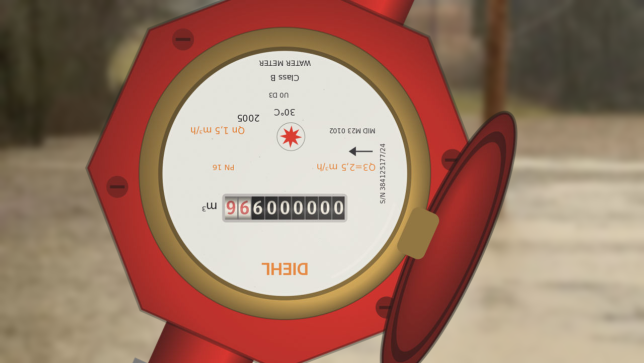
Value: m³ 9.96
